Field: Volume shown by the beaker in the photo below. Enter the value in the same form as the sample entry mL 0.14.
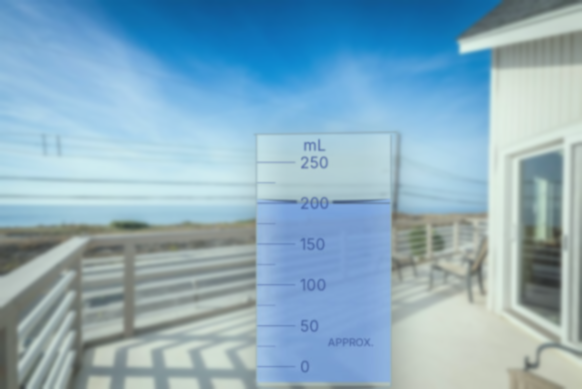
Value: mL 200
